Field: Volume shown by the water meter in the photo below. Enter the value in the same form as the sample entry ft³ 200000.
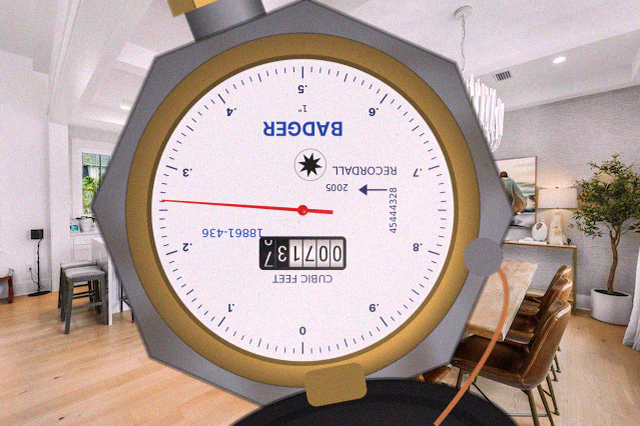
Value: ft³ 7137.26
